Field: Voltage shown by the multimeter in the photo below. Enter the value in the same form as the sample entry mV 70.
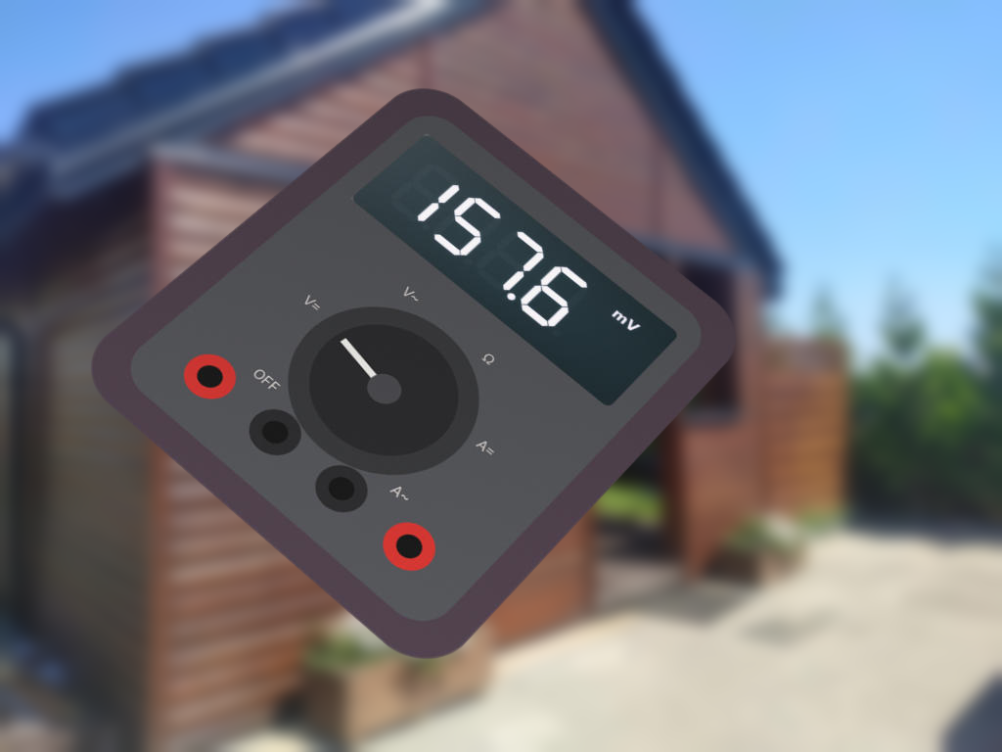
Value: mV 157.6
